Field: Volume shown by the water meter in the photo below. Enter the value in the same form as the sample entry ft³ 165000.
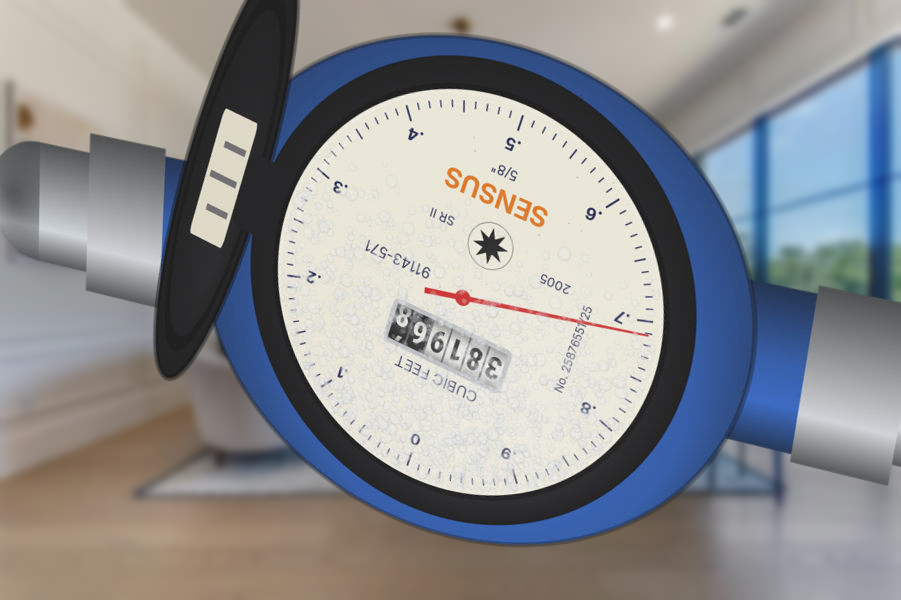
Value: ft³ 381967.71
